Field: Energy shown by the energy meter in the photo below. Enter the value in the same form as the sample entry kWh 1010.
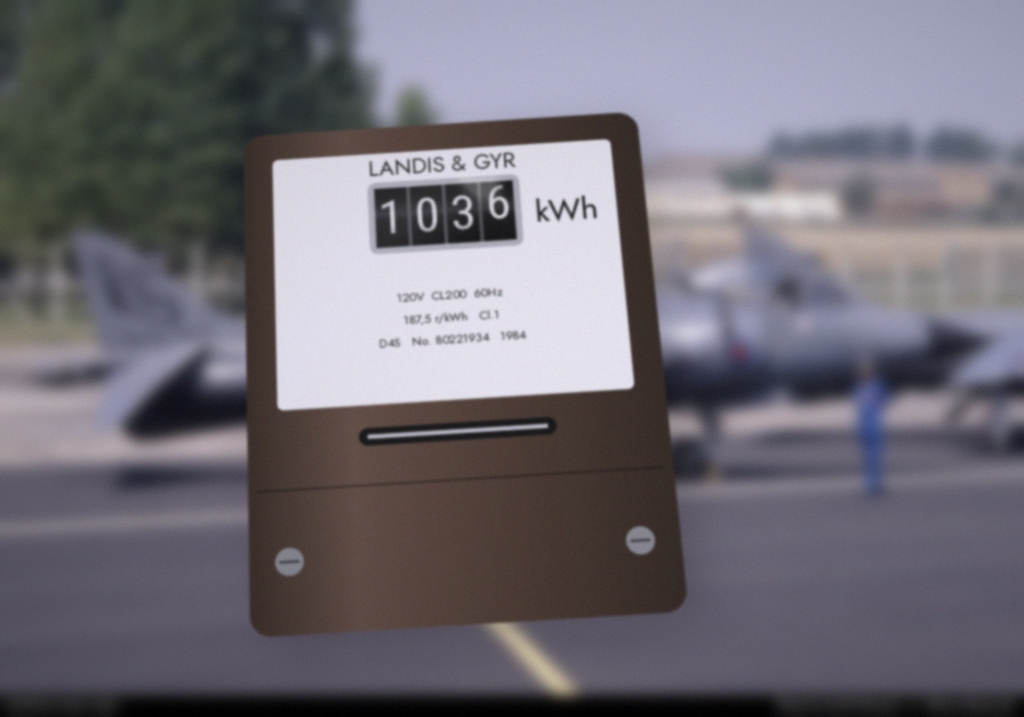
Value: kWh 1036
